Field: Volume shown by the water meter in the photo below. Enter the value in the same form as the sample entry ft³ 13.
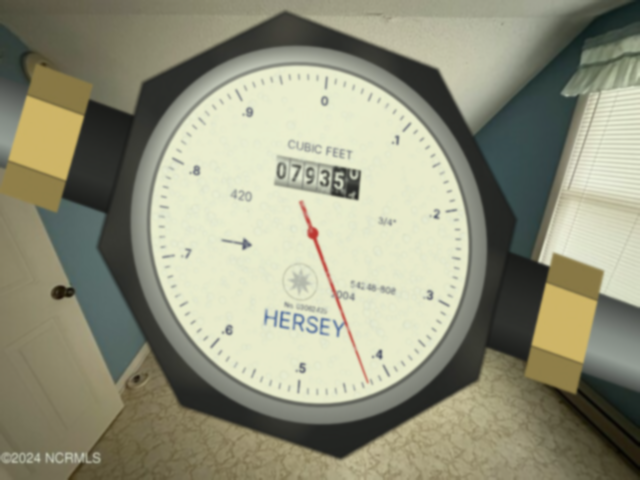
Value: ft³ 79350.42
